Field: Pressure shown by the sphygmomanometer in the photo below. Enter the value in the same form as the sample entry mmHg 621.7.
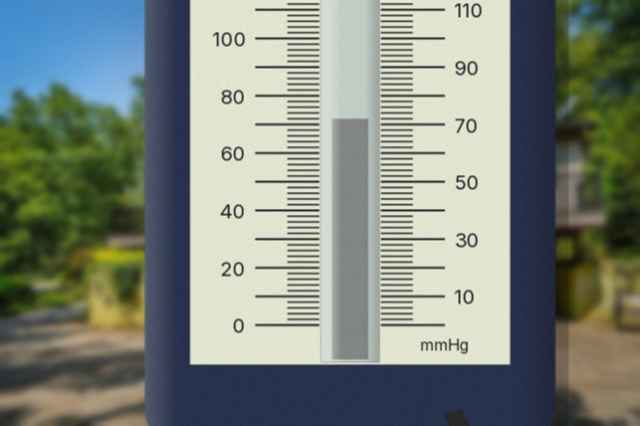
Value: mmHg 72
